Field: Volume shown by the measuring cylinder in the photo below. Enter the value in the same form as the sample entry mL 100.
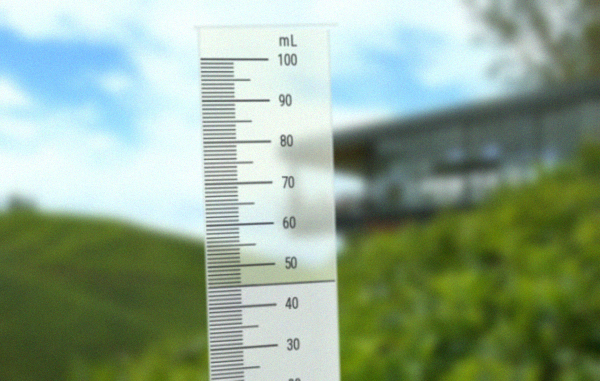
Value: mL 45
